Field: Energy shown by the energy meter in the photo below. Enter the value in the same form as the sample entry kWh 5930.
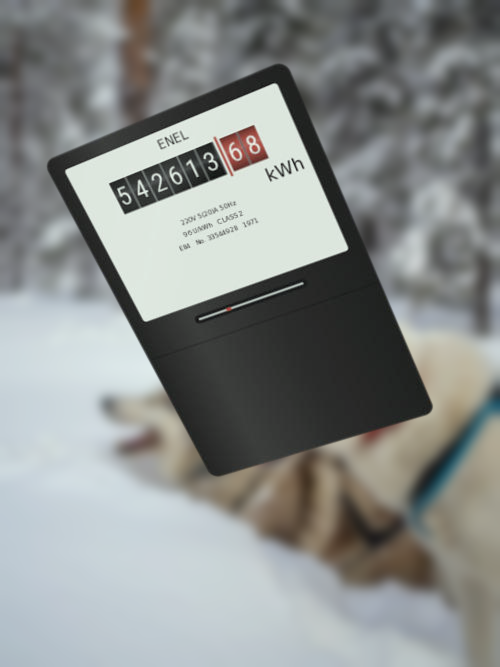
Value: kWh 542613.68
